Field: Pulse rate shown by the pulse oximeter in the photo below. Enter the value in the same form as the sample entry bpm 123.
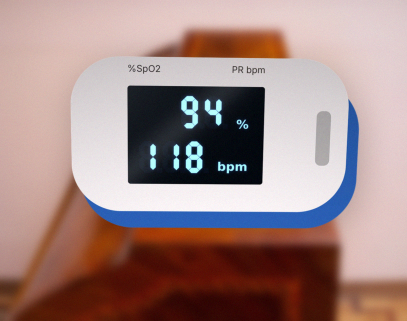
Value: bpm 118
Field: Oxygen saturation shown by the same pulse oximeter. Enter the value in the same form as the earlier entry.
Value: % 94
